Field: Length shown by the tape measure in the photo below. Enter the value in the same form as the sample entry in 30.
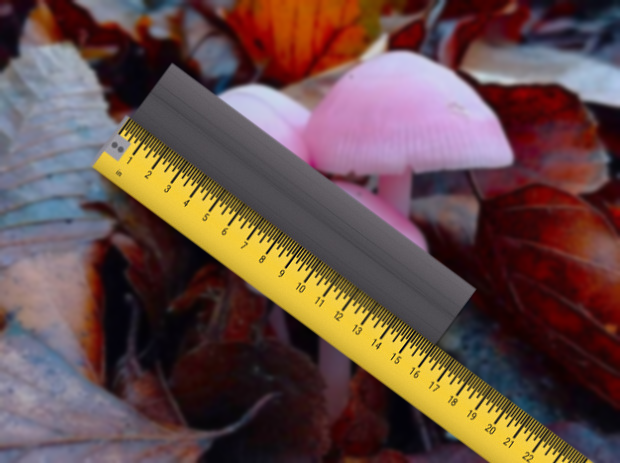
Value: in 16
